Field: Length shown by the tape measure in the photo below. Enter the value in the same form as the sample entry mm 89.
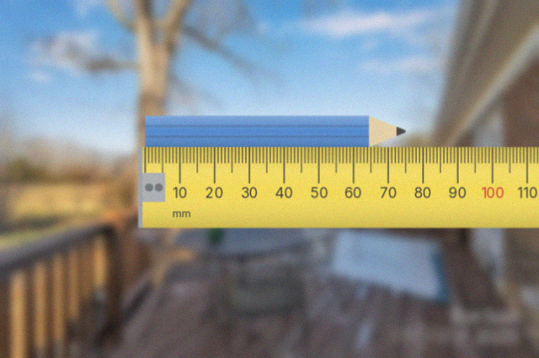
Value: mm 75
